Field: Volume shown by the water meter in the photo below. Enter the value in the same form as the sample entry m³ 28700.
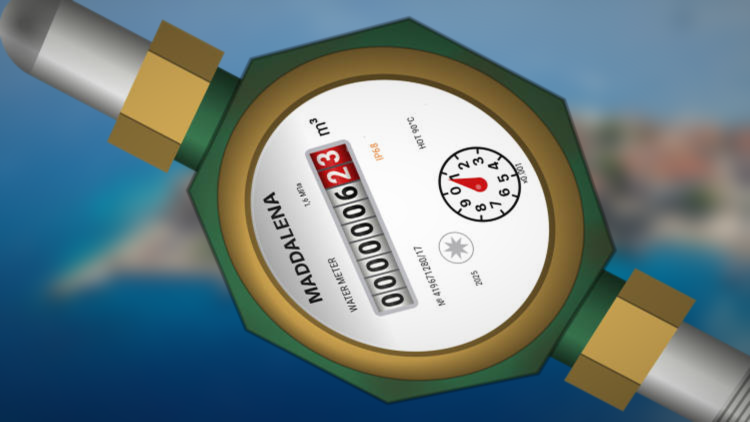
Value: m³ 6.230
